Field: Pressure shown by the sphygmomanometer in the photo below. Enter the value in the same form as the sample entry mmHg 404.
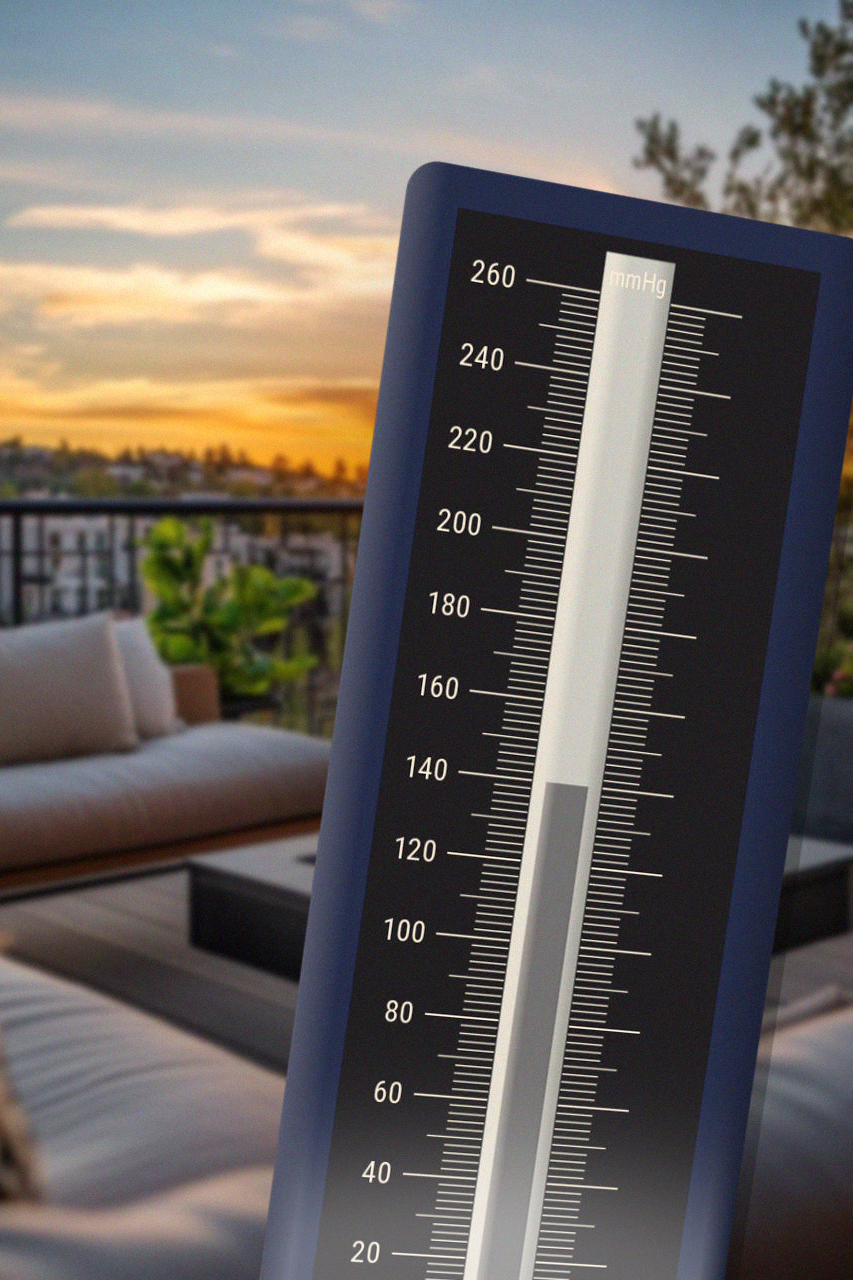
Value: mmHg 140
